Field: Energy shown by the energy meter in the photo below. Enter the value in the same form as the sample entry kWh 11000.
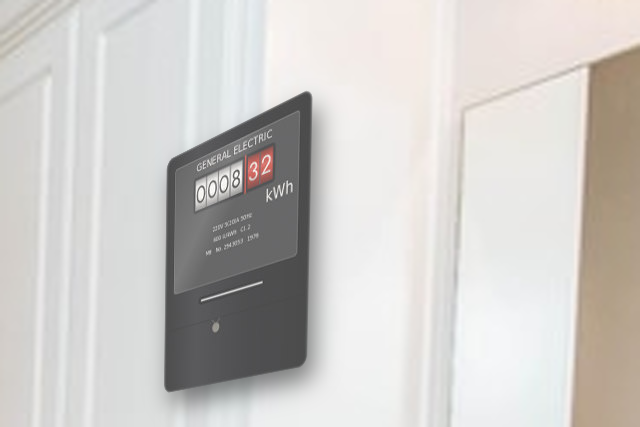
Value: kWh 8.32
